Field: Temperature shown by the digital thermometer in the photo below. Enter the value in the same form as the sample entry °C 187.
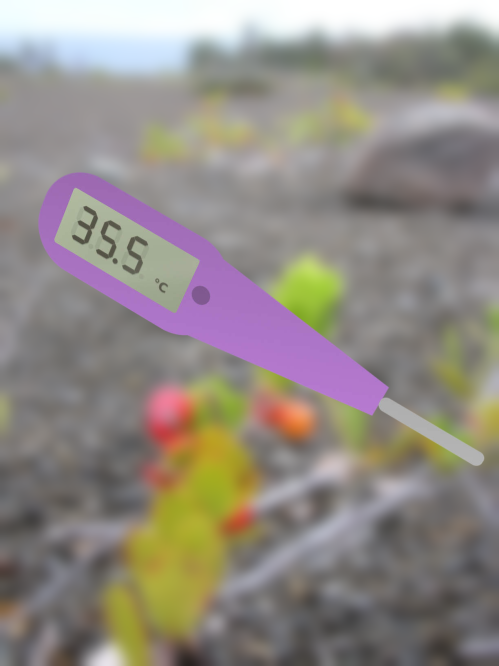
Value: °C 35.5
